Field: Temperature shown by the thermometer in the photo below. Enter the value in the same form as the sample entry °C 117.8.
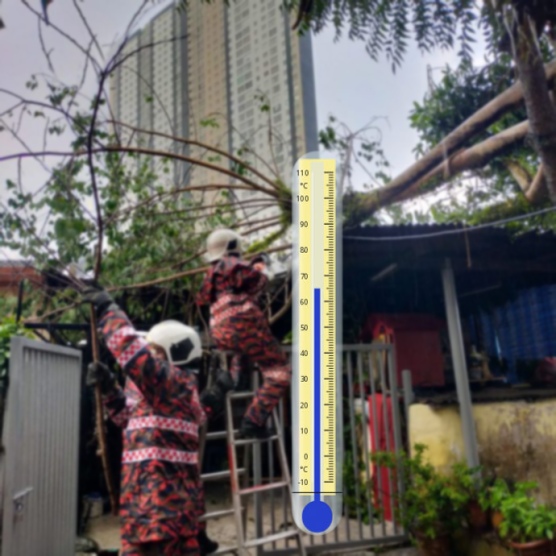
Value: °C 65
